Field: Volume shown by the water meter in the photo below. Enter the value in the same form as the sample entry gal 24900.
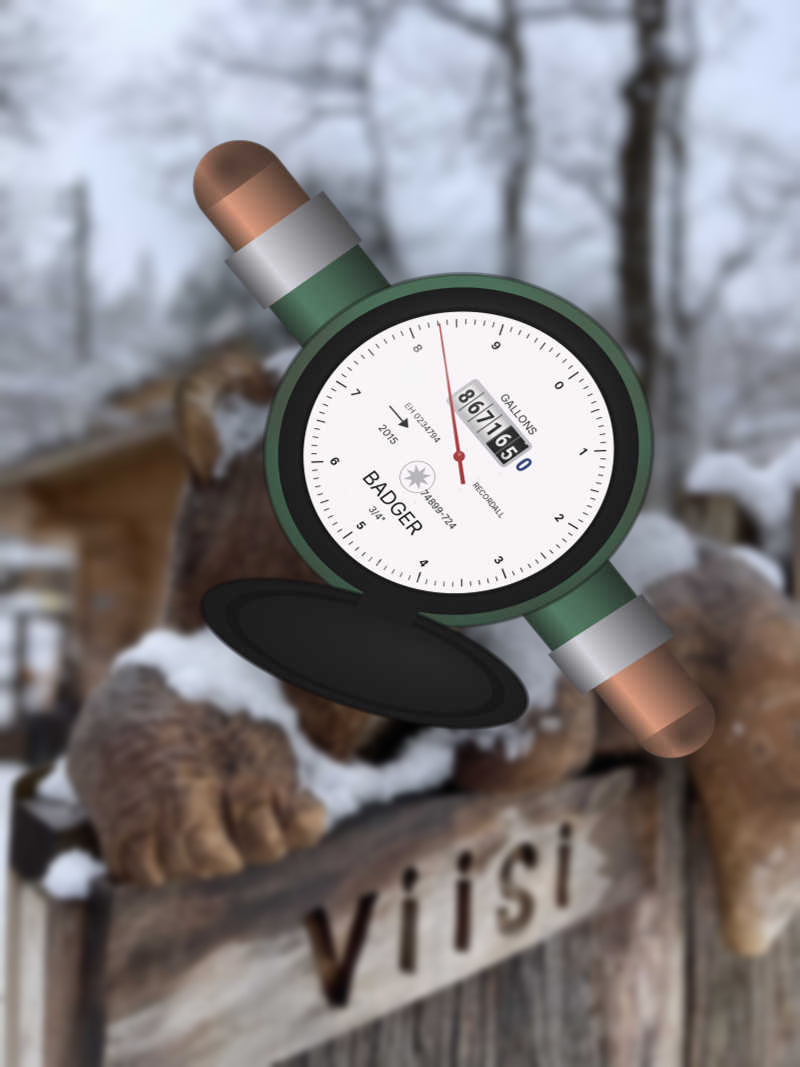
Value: gal 8671648.3
